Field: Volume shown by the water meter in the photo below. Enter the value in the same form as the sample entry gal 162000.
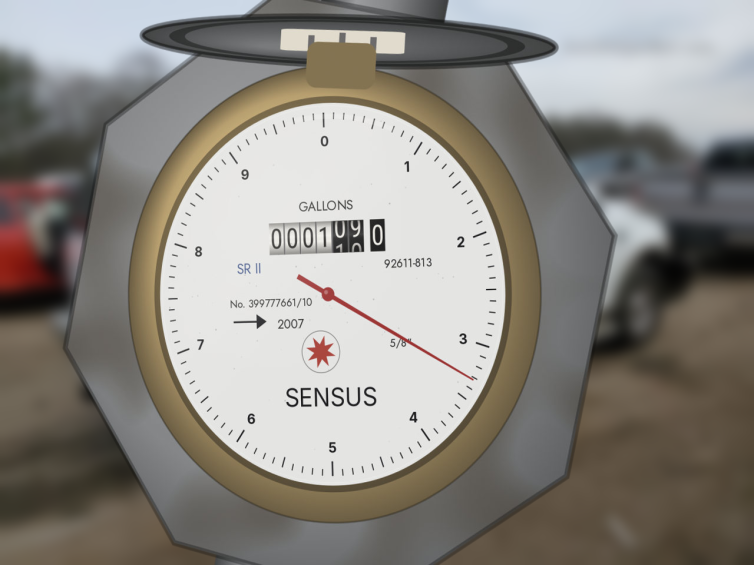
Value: gal 1093.3
